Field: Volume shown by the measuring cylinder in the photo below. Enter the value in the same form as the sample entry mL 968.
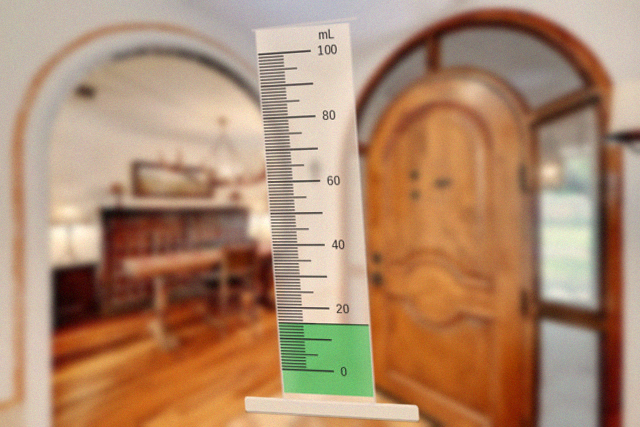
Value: mL 15
